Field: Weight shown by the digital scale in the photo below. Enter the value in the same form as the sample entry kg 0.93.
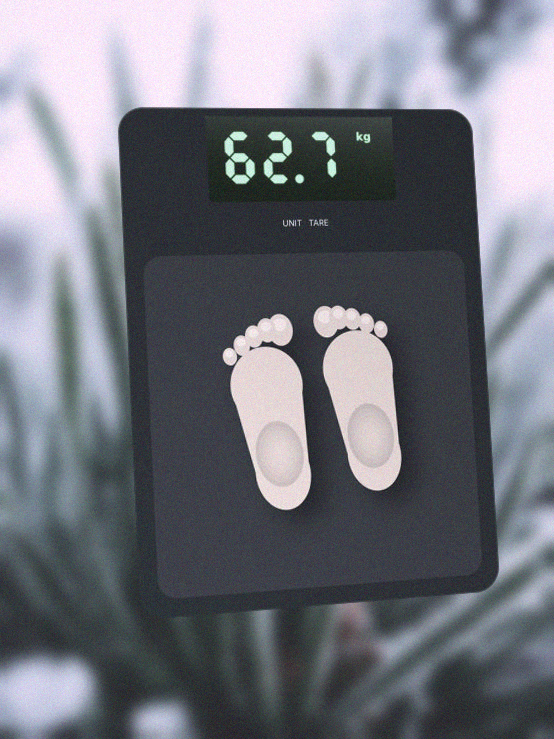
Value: kg 62.7
